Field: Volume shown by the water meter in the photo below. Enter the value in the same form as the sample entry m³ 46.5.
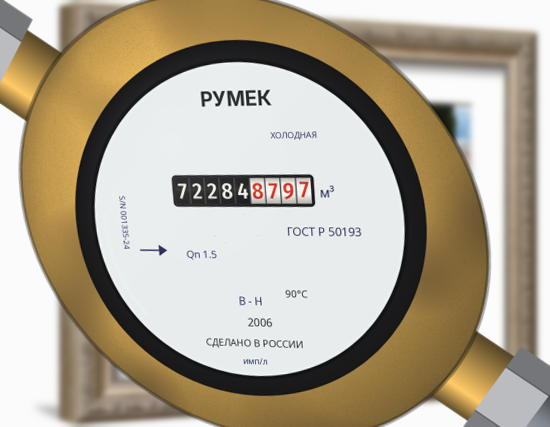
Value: m³ 72284.8797
